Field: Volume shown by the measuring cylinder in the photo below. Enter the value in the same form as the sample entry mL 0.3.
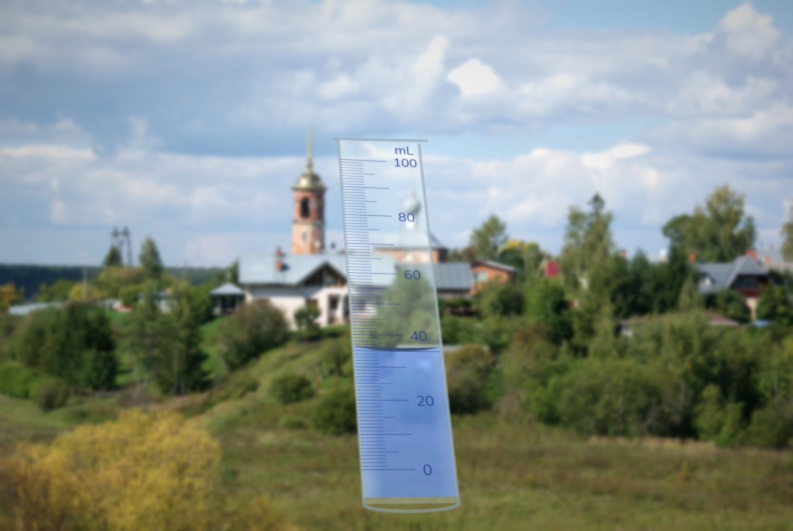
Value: mL 35
